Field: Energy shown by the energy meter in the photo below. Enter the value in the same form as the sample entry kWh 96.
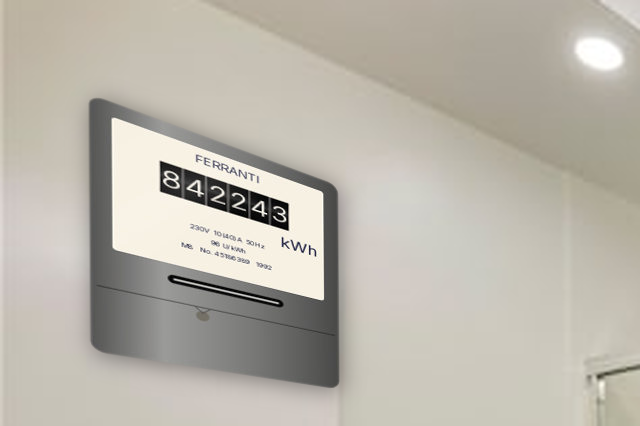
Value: kWh 842243
